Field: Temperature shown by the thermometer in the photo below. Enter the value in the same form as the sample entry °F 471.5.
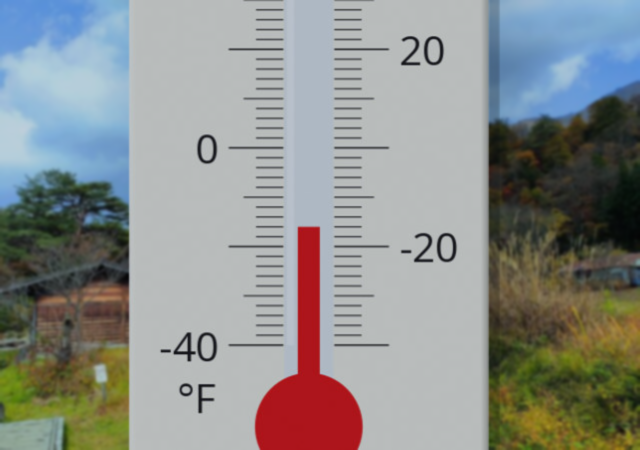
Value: °F -16
